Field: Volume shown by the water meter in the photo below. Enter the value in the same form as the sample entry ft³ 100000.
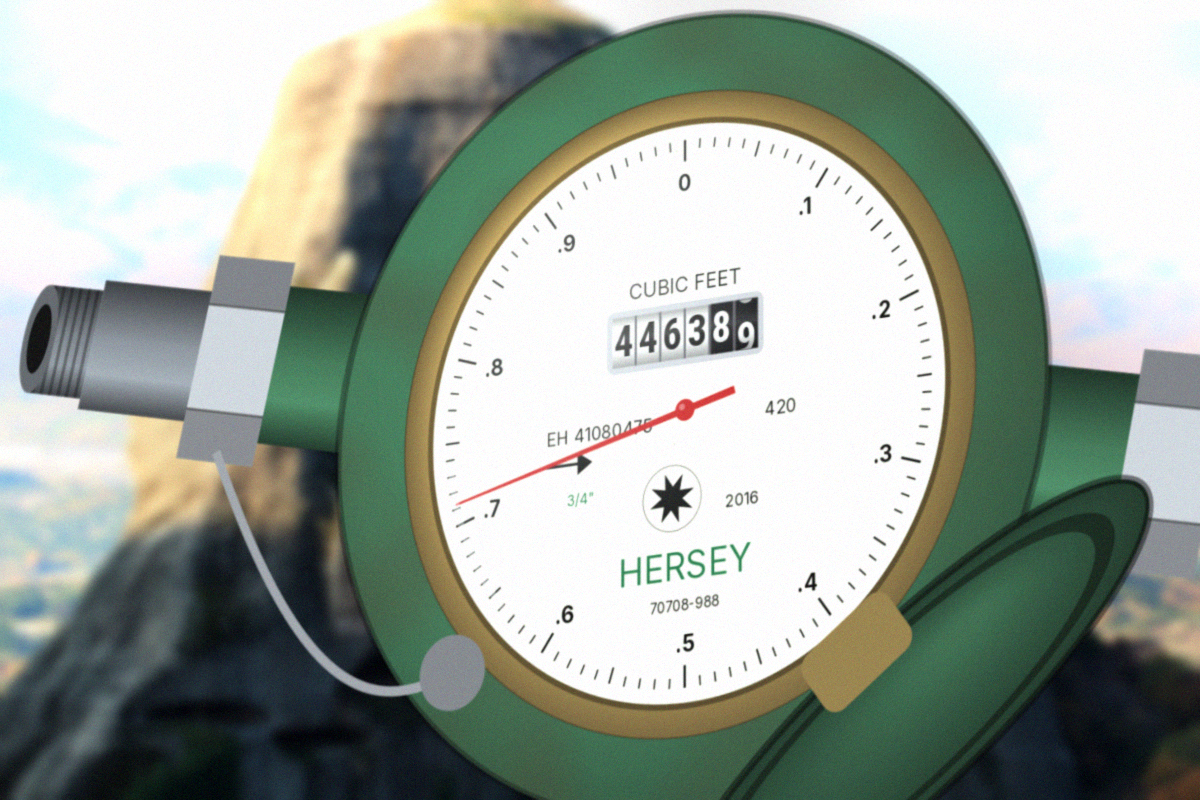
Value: ft³ 446388.71
